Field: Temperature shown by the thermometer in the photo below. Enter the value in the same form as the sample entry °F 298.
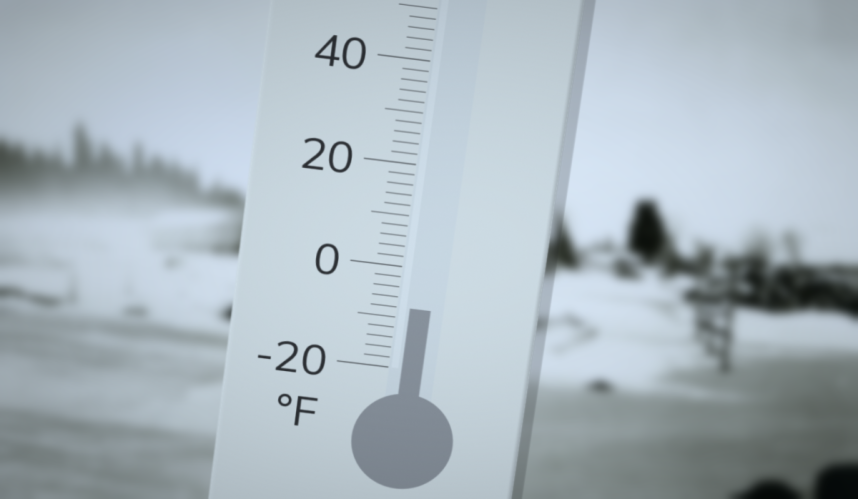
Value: °F -8
